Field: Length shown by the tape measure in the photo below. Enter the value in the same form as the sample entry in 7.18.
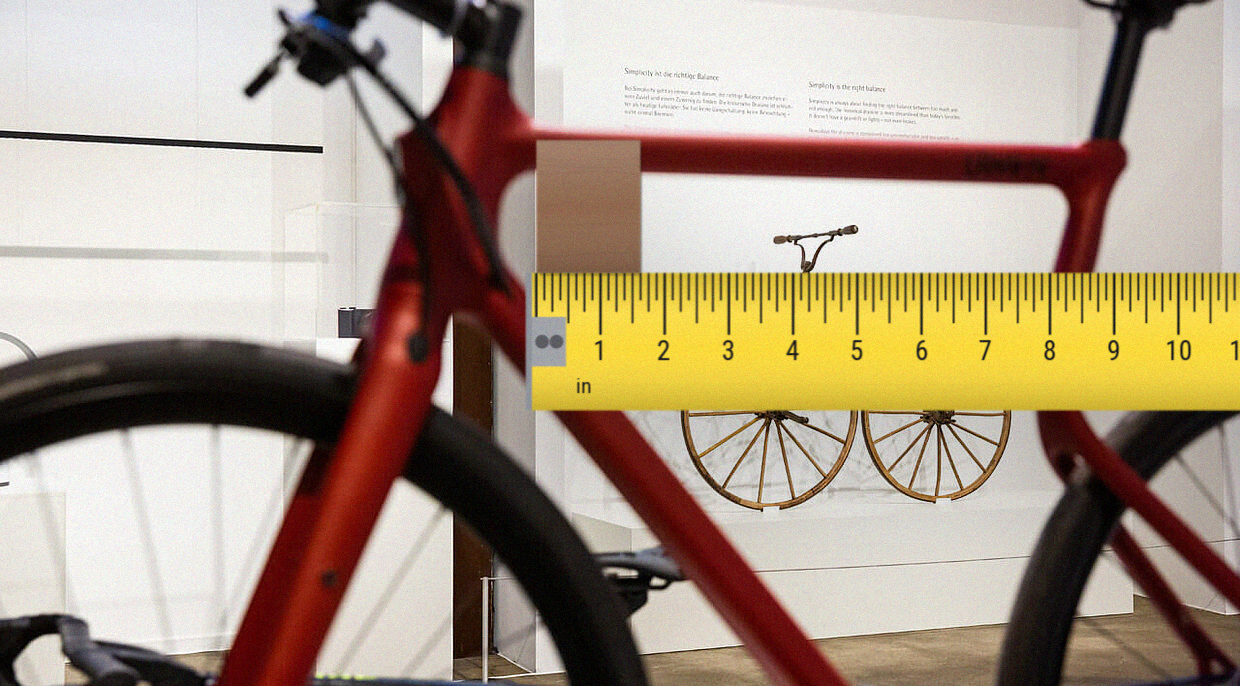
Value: in 1.625
